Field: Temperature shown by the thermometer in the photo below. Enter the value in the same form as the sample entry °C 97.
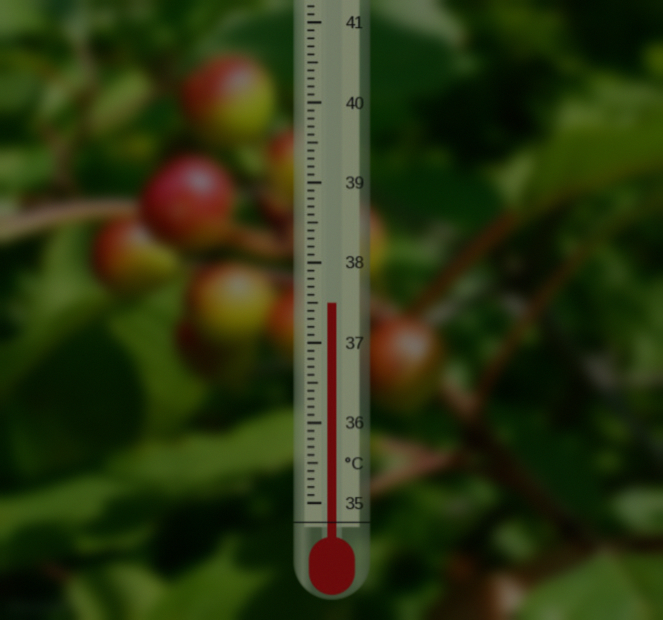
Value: °C 37.5
